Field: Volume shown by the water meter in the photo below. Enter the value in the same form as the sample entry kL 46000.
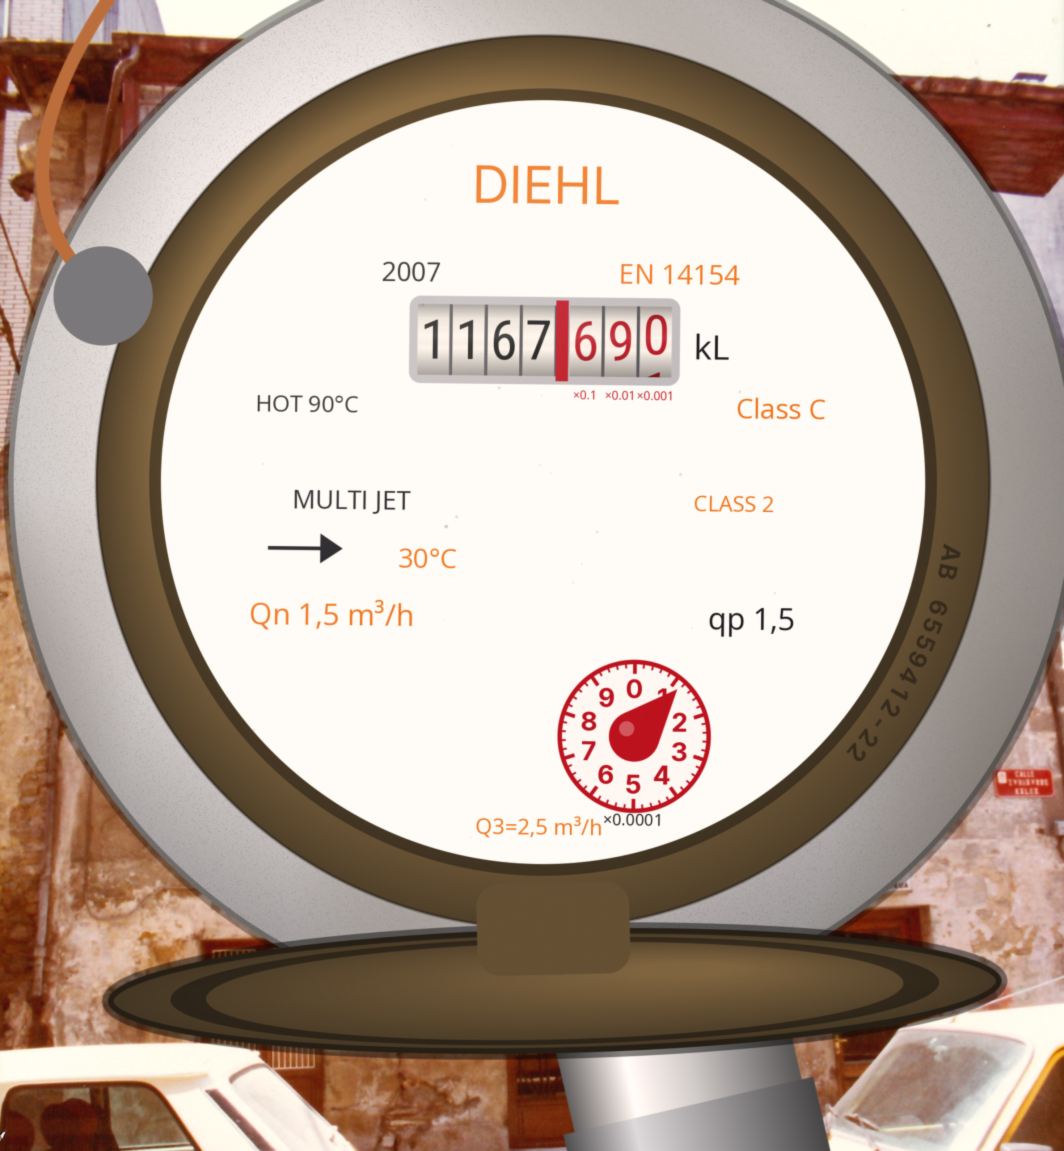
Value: kL 1167.6901
